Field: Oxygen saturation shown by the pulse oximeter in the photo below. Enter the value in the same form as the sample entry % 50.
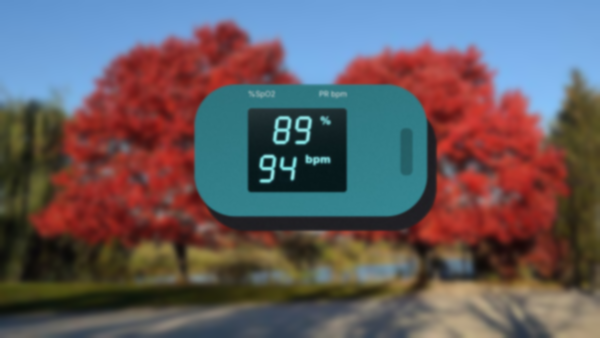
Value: % 89
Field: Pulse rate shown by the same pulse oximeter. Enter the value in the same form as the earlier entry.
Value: bpm 94
